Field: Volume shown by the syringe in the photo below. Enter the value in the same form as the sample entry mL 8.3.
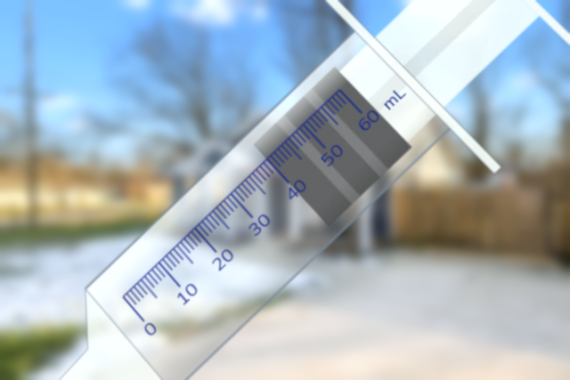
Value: mL 40
